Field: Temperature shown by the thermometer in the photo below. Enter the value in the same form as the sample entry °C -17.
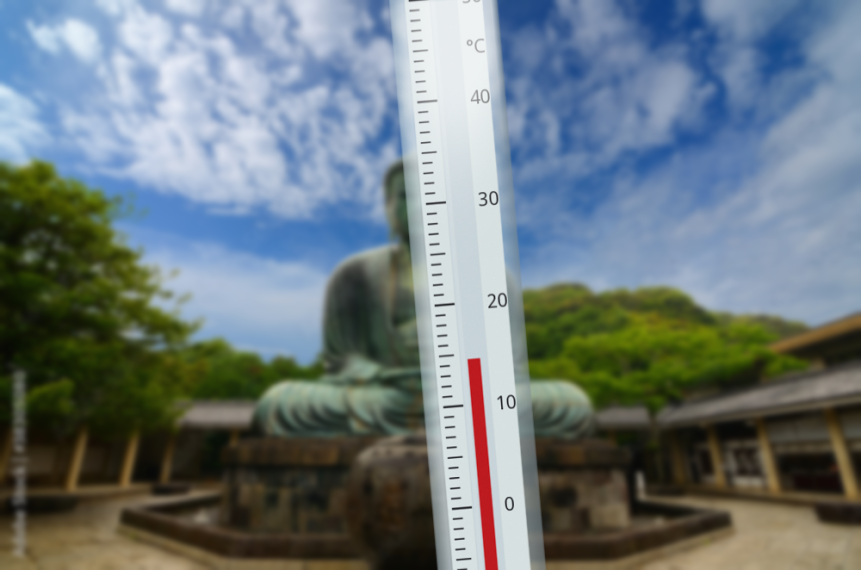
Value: °C 14.5
